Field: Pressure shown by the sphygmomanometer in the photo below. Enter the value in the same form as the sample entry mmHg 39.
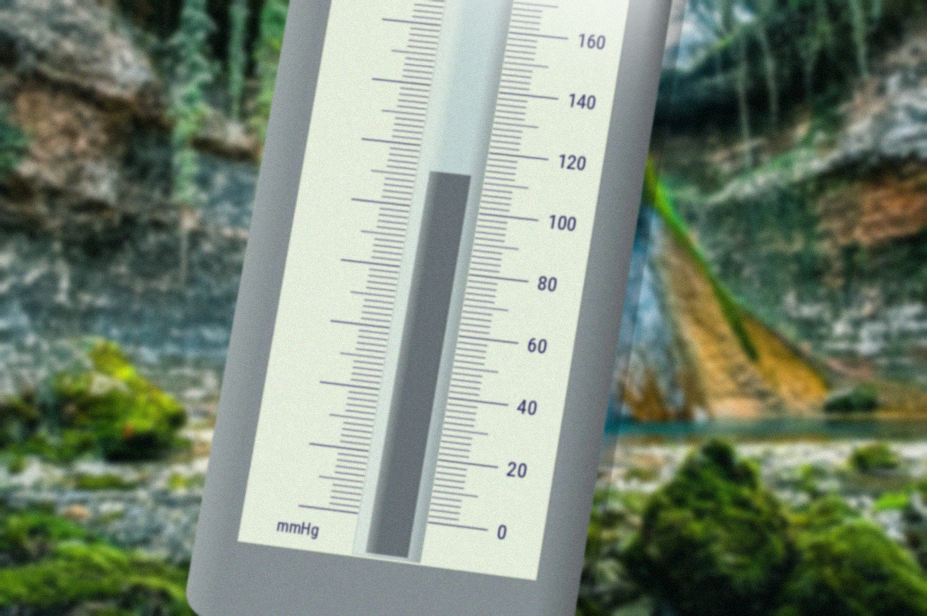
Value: mmHg 112
